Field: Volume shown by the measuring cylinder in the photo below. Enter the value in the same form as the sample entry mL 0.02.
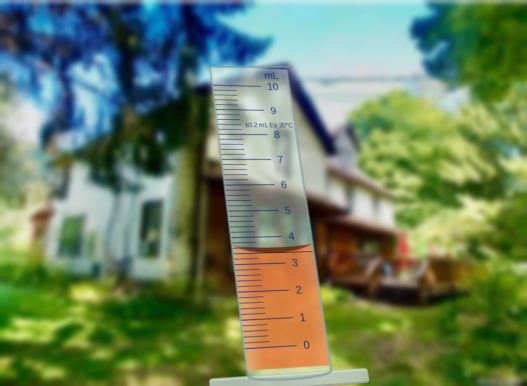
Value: mL 3.4
